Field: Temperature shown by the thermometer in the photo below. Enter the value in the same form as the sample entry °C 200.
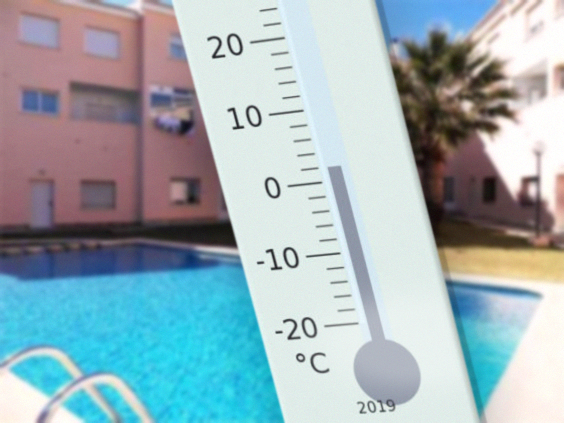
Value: °C 2
